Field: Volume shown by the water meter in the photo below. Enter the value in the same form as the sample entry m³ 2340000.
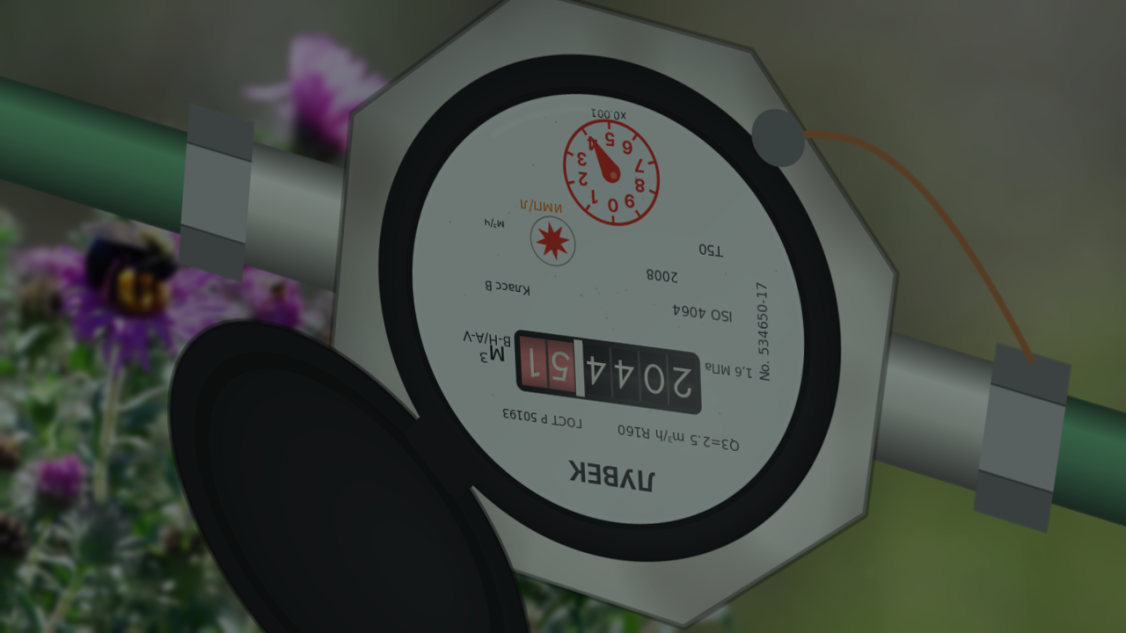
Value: m³ 2044.514
